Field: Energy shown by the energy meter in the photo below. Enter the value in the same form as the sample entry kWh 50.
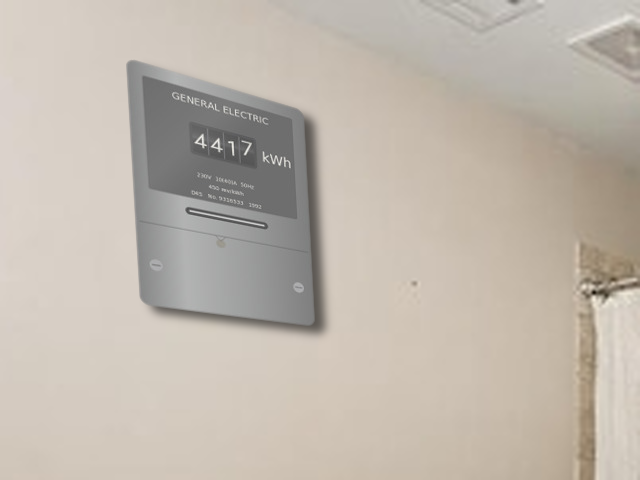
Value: kWh 4417
